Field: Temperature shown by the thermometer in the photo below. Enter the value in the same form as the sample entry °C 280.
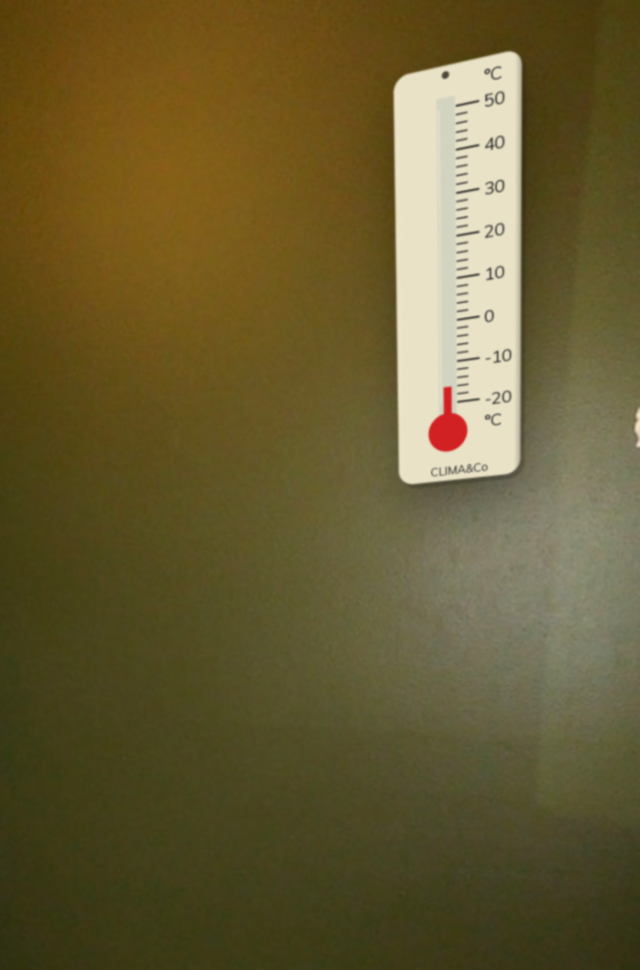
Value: °C -16
